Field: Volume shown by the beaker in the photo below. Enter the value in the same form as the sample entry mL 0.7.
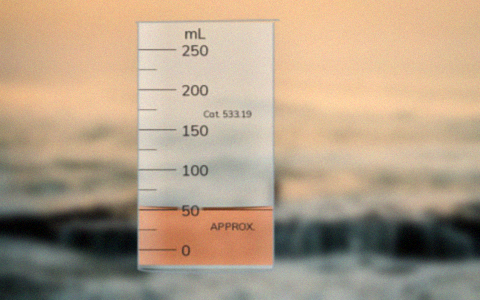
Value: mL 50
